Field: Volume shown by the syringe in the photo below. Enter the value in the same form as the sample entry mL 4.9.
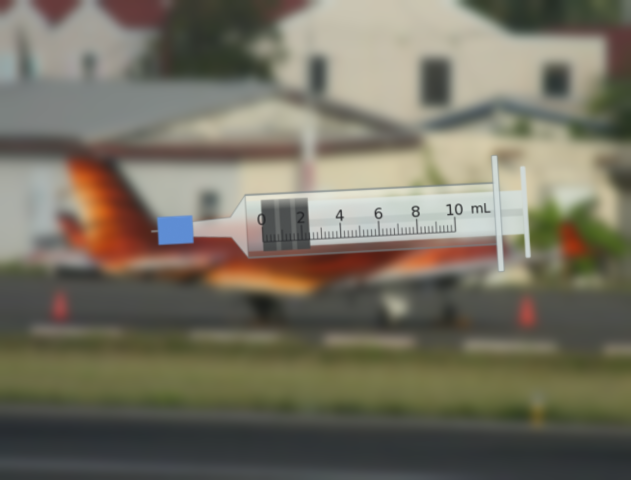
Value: mL 0
